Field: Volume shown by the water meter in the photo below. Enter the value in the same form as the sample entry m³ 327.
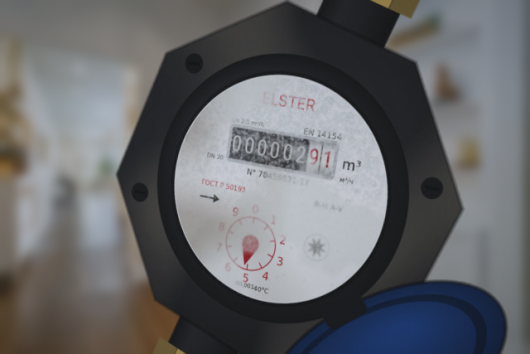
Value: m³ 2.915
